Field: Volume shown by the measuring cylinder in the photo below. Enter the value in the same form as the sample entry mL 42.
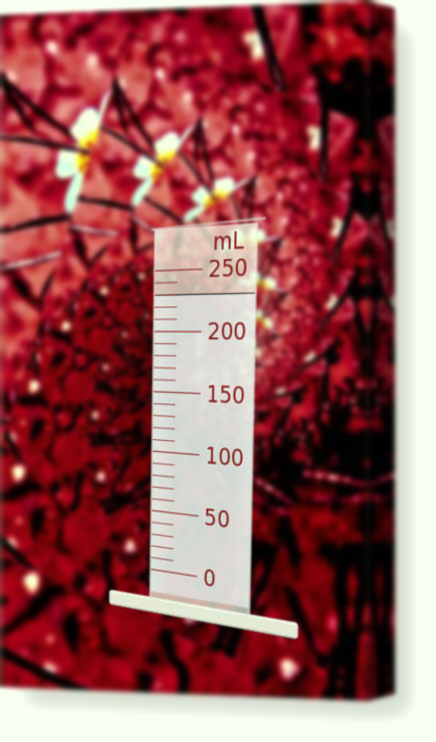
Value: mL 230
